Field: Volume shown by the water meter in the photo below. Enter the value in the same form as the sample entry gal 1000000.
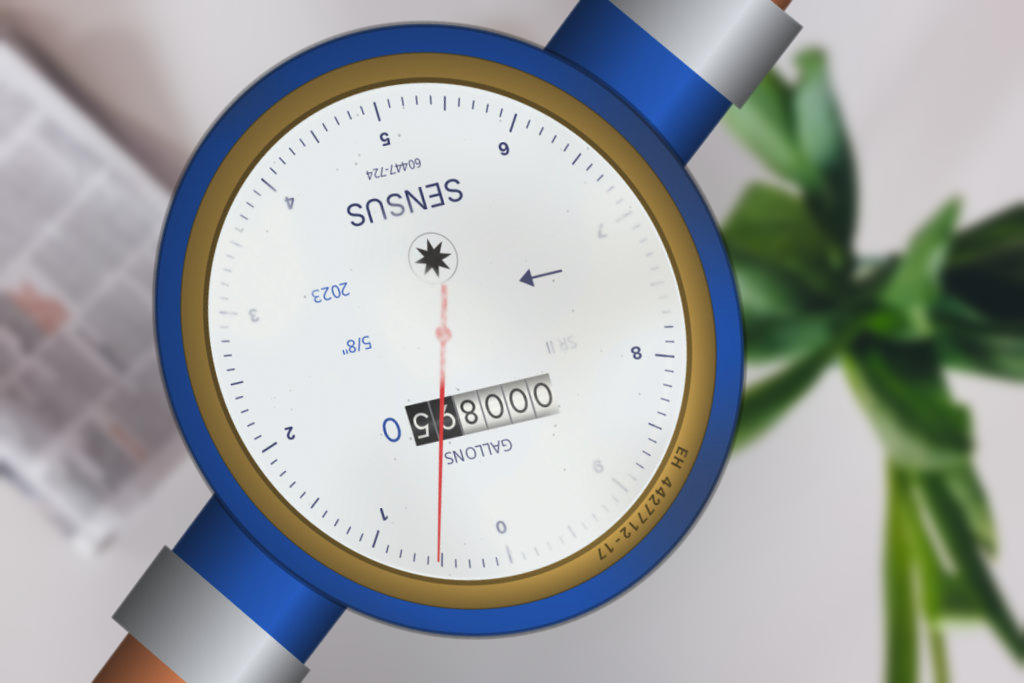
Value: gal 8950.5
